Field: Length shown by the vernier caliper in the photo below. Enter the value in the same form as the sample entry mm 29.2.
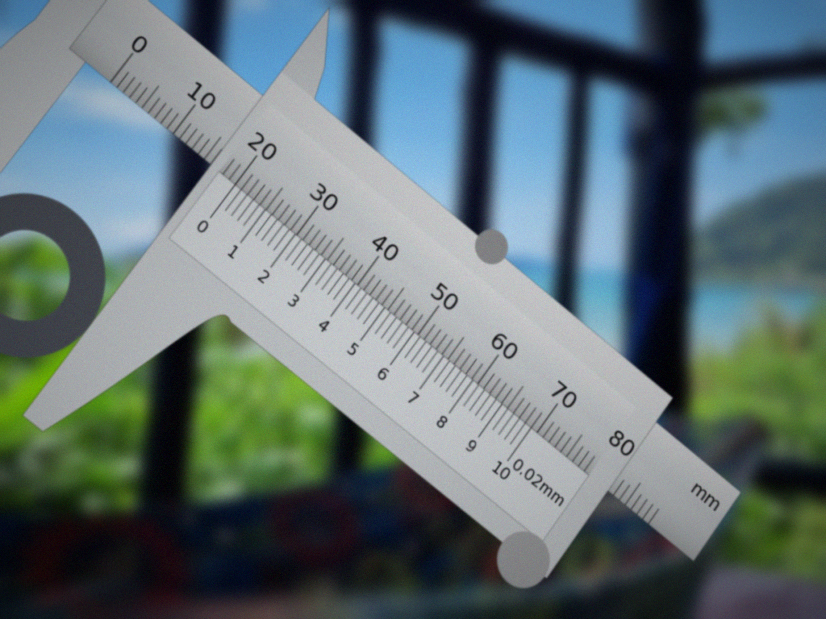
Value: mm 20.0
